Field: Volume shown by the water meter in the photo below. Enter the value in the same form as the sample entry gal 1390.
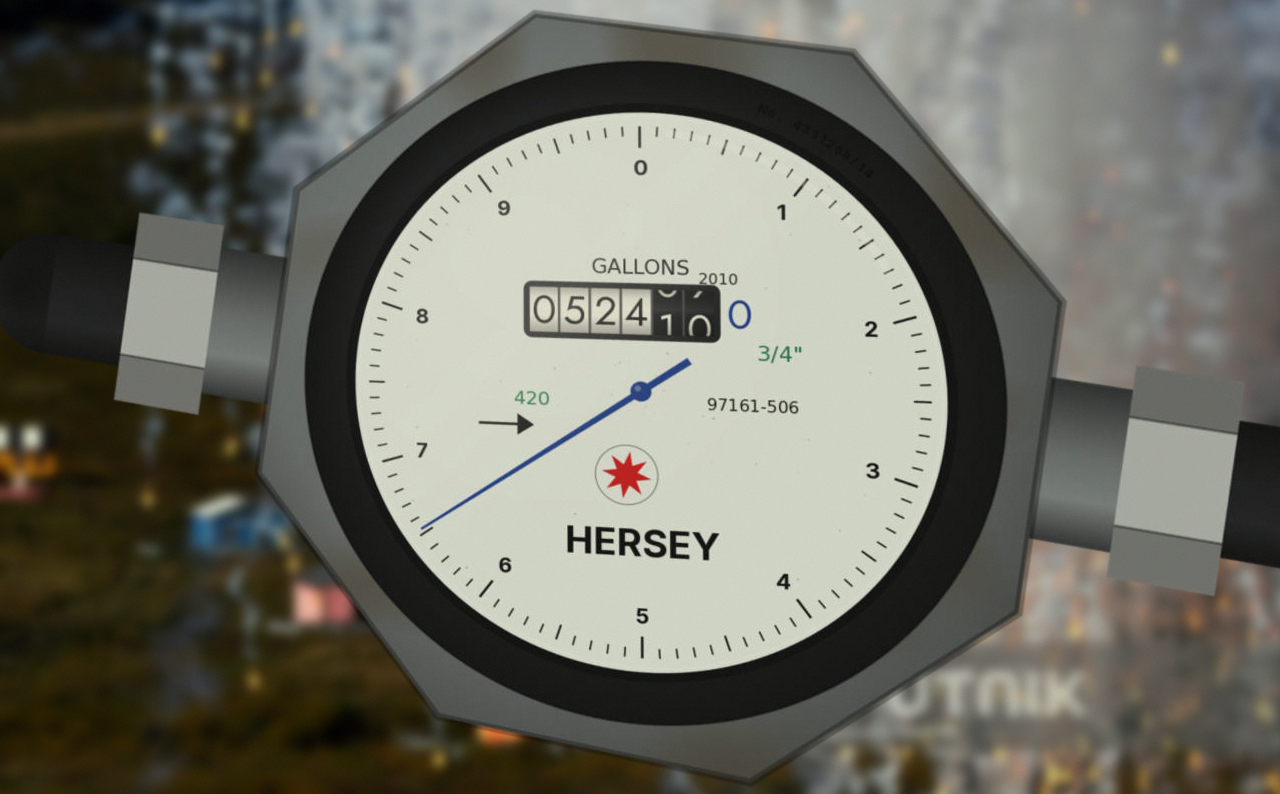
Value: gal 524096.5
